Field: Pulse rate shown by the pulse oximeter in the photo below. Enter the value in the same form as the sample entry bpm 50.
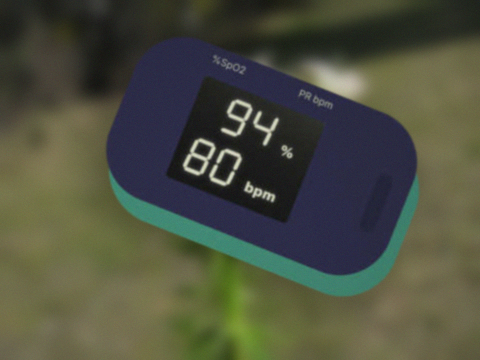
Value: bpm 80
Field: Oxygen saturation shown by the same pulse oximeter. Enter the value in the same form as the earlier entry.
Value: % 94
